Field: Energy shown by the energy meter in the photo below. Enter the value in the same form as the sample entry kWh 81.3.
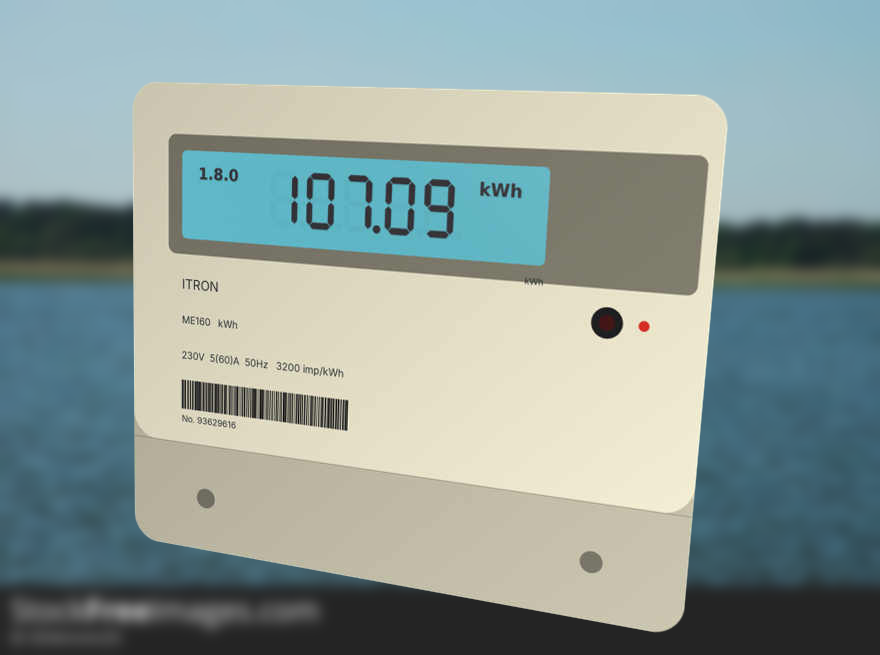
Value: kWh 107.09
